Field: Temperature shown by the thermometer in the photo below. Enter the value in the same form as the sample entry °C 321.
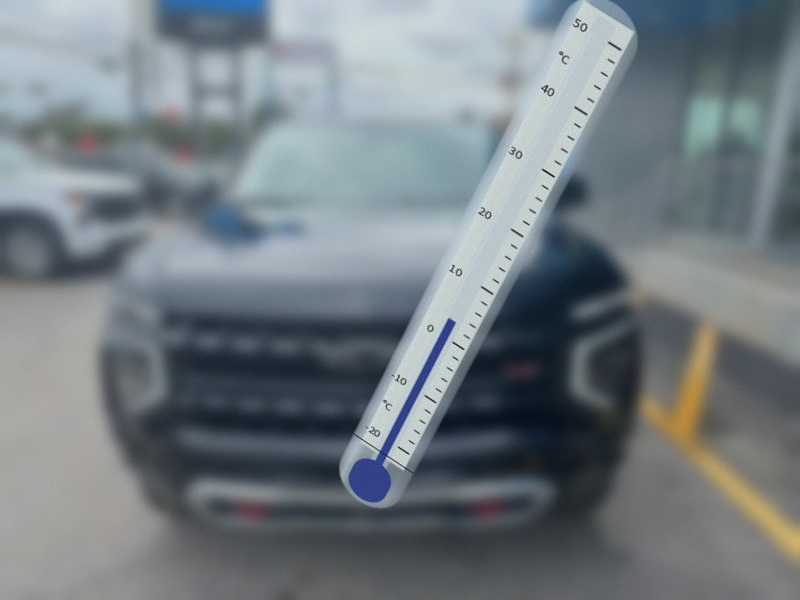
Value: °C 3
